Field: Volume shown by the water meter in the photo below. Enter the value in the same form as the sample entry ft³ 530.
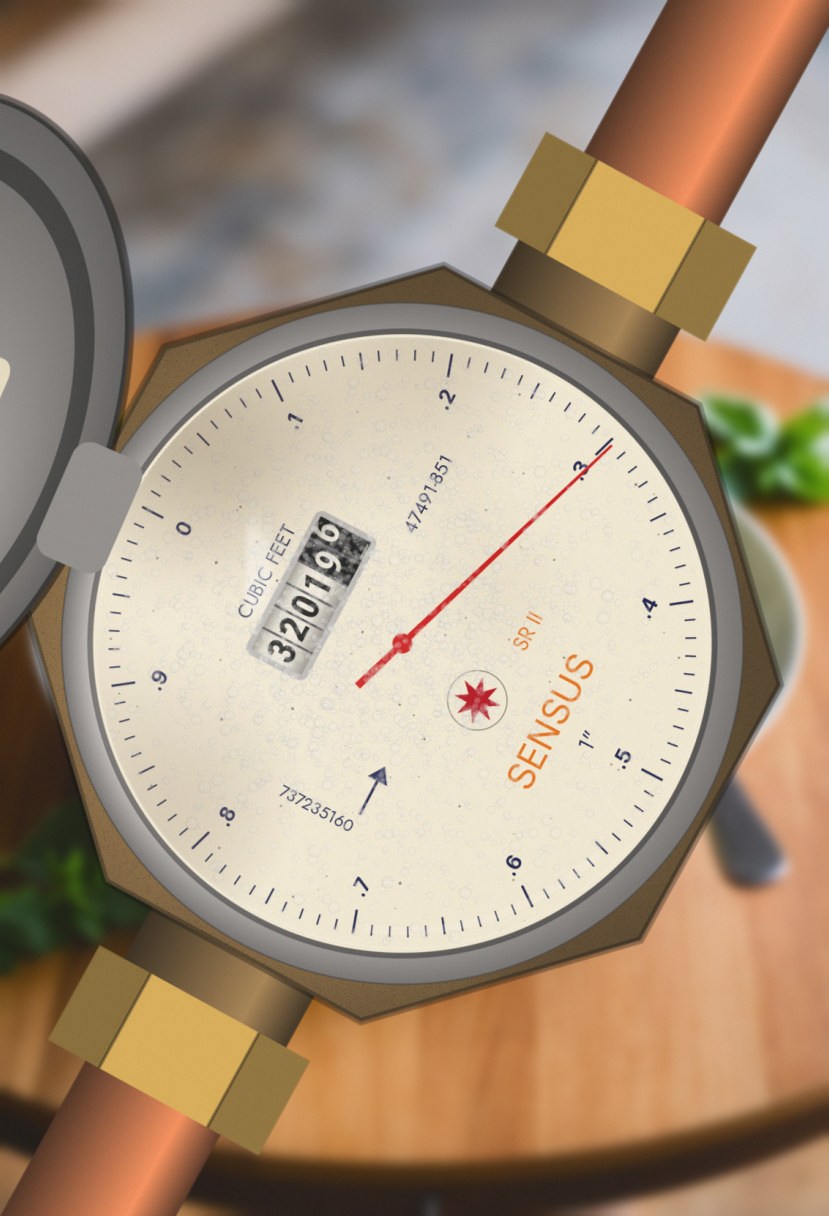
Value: ft³ 320196.30
